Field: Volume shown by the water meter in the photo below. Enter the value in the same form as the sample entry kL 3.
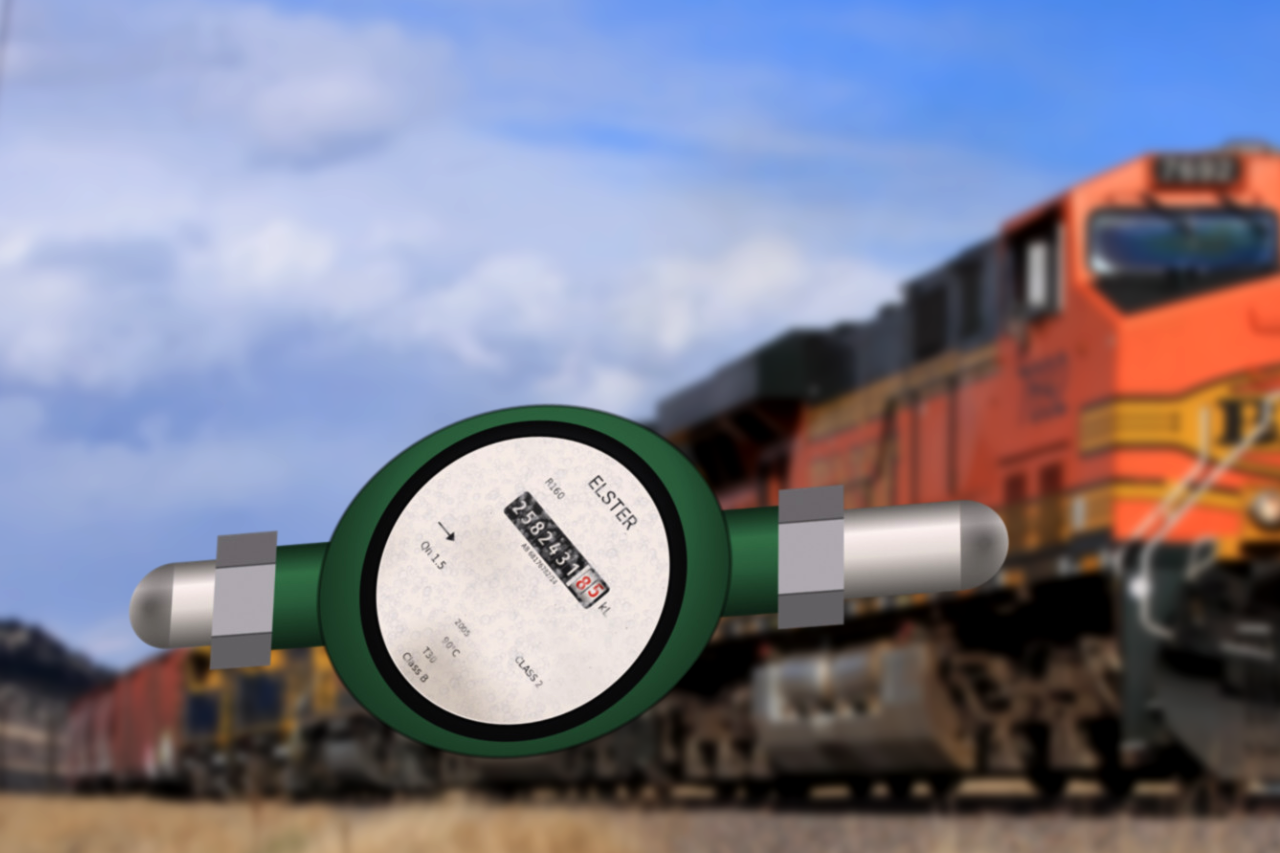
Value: kL 2582431.85
